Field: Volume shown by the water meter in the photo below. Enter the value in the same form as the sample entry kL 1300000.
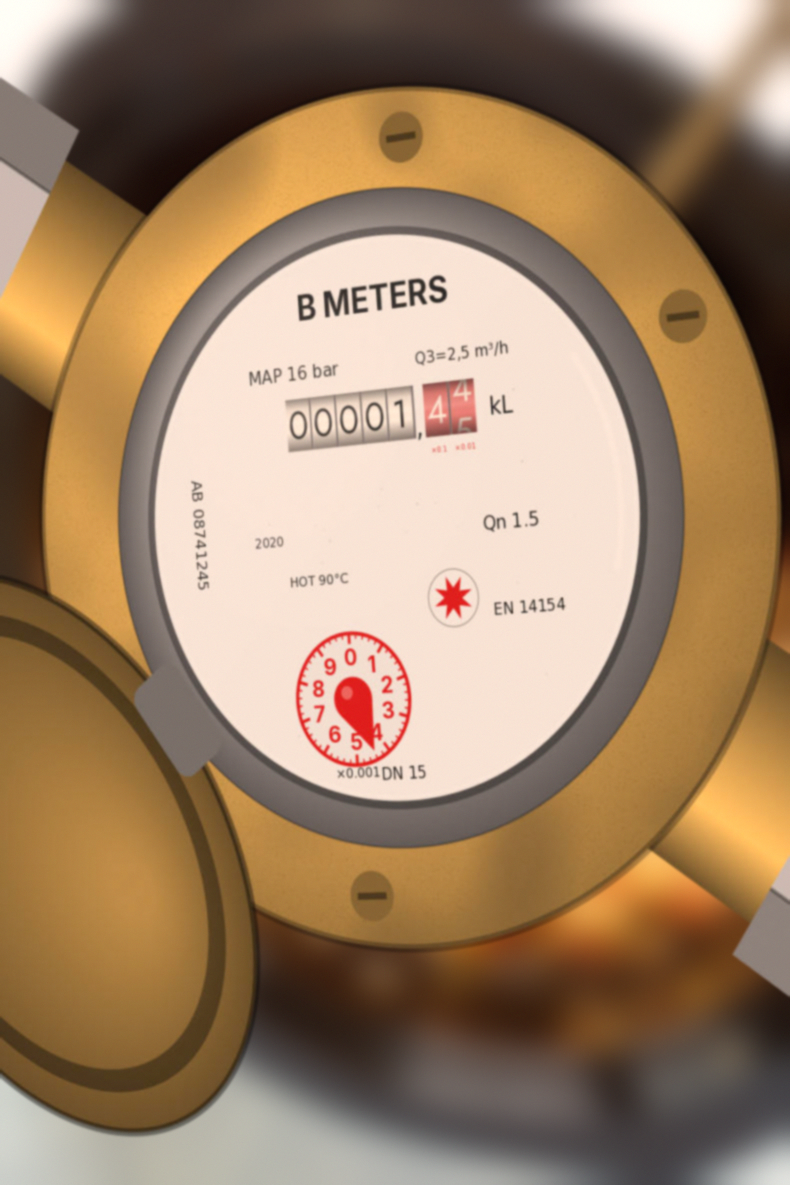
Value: kL 1.444
